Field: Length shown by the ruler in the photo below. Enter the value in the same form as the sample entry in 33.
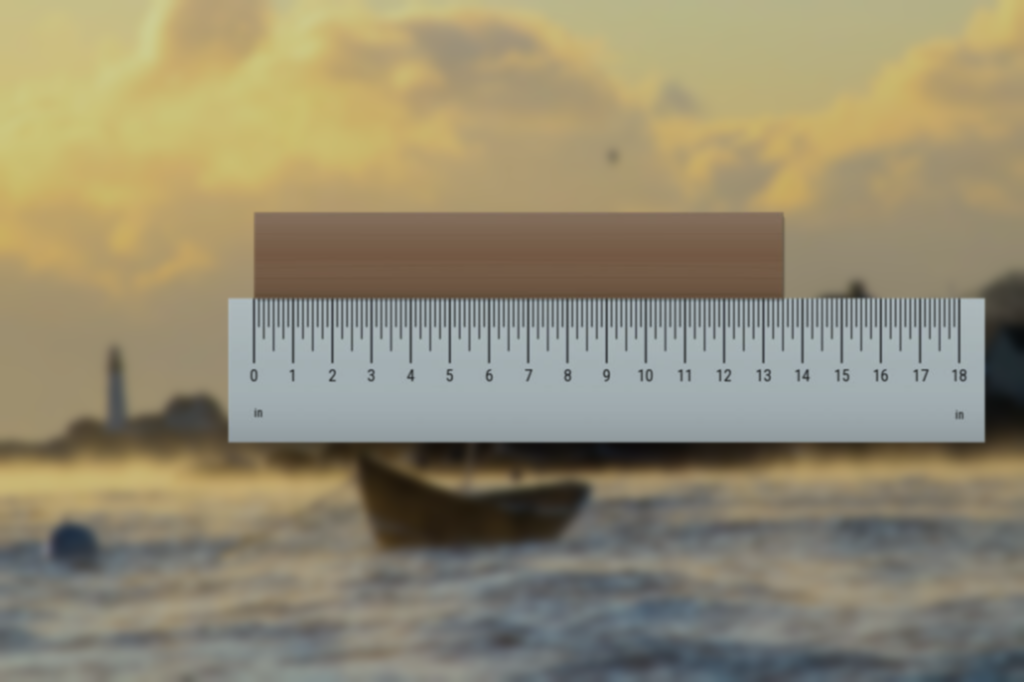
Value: in 13.5
